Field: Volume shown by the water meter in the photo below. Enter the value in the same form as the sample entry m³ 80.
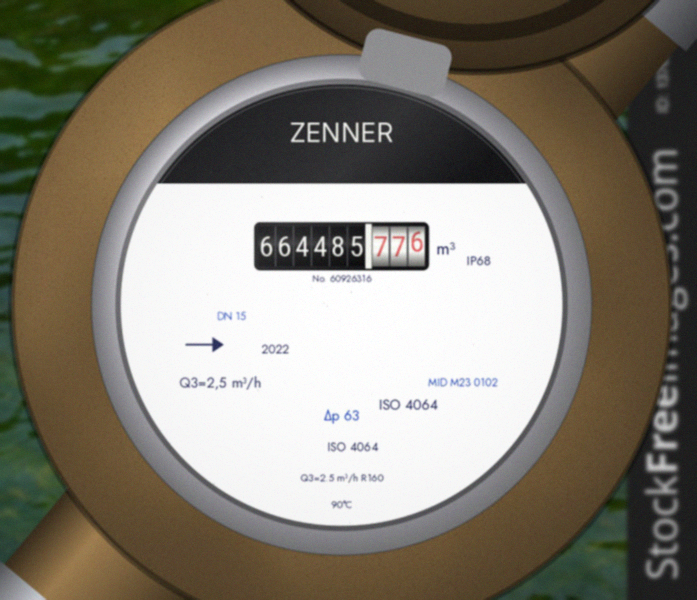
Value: m³ 664485.776
